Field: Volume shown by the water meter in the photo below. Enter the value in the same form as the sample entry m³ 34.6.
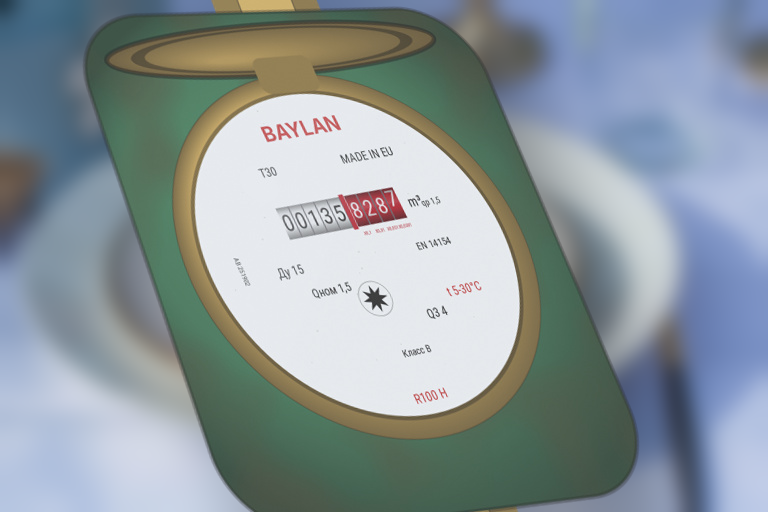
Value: m³ 135.8287
